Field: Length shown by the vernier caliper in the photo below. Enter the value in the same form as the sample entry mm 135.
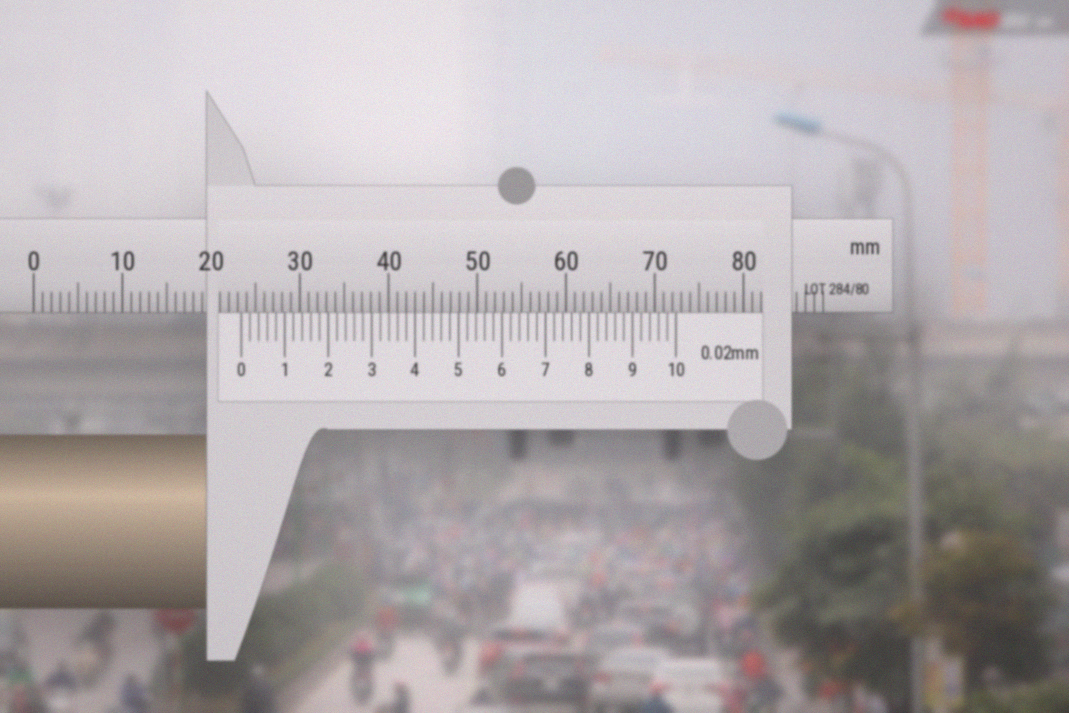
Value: mm 23.4
